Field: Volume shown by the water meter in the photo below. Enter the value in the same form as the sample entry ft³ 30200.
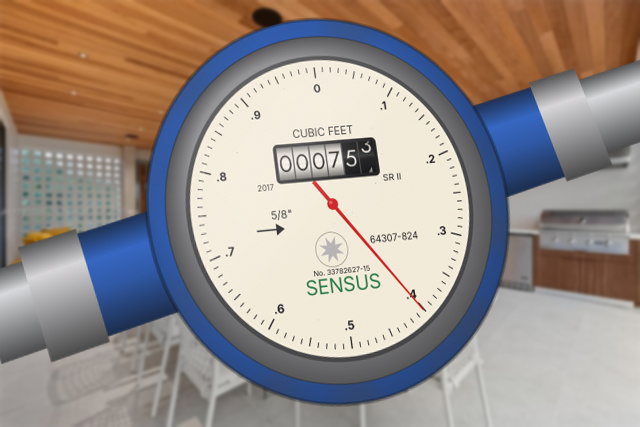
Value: ft³ 753.40
